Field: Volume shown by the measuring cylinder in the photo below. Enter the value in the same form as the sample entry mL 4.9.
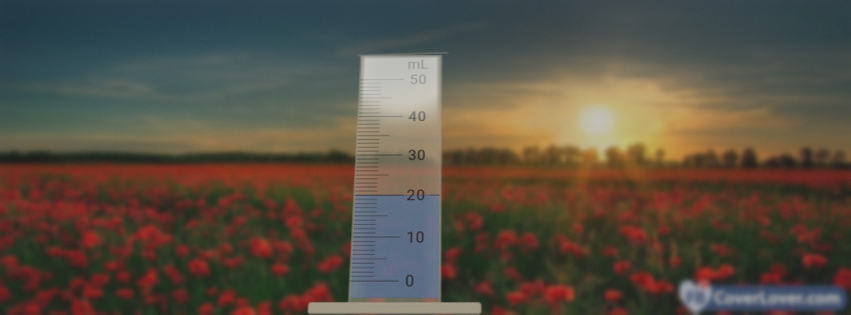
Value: mL 20
